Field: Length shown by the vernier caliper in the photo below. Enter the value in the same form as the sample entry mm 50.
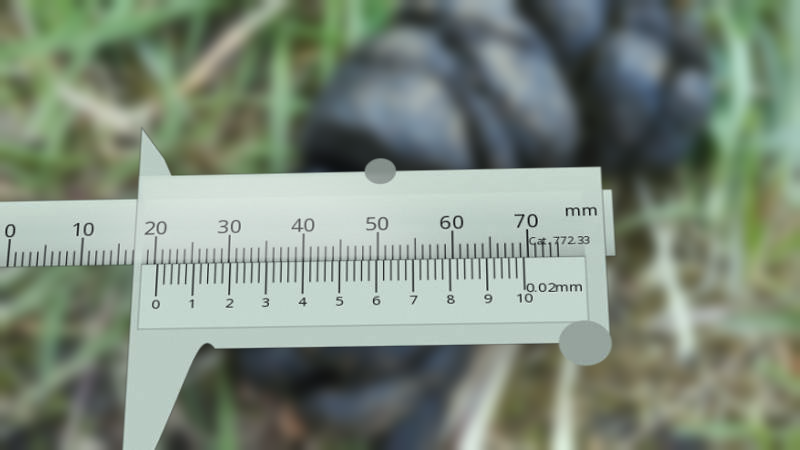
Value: mm 20.4
